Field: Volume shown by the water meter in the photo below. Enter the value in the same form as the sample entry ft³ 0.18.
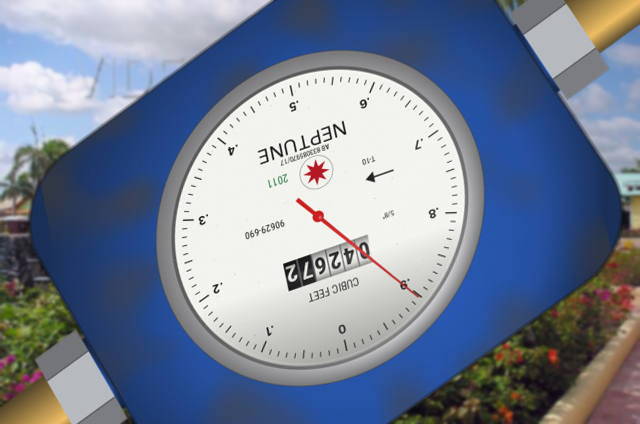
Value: ft³ 42671.90
